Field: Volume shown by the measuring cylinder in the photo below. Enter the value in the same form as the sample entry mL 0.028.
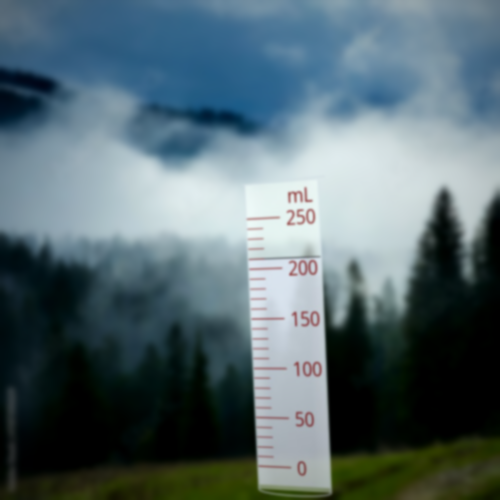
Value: mL 210
